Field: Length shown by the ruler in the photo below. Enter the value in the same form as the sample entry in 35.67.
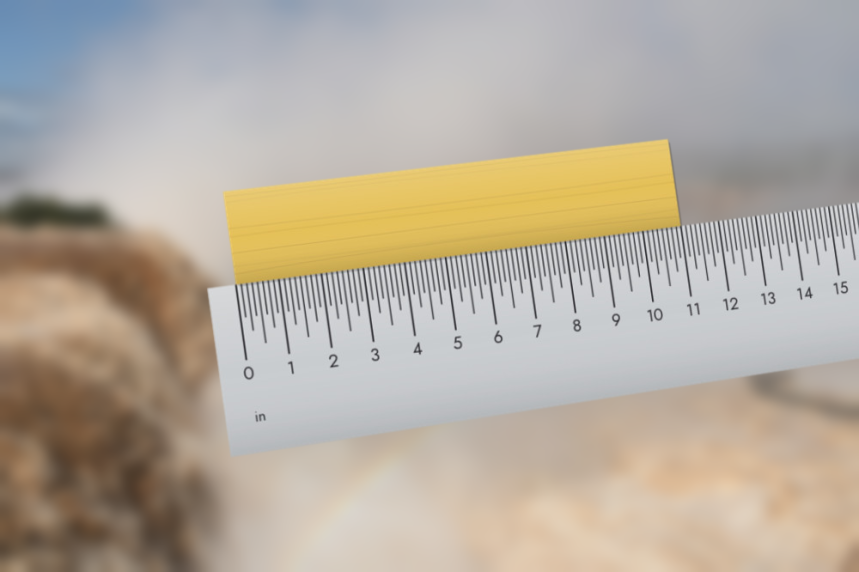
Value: in 11
